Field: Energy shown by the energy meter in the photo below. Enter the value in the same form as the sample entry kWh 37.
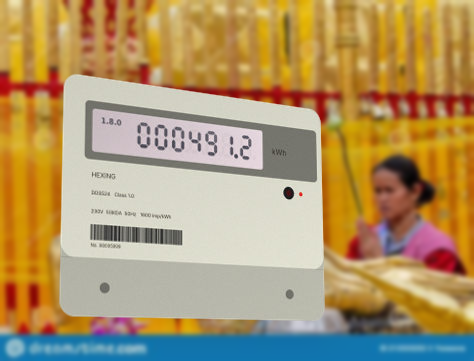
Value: kWh 491.2
